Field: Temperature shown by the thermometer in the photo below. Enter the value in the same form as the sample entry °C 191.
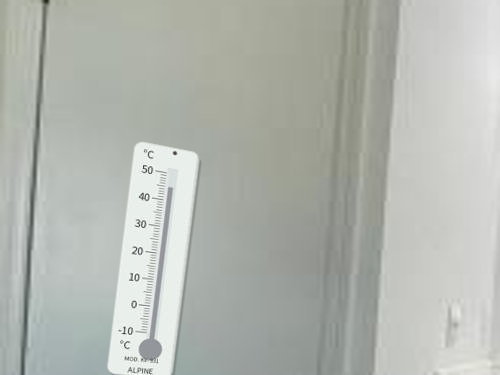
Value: °C 45
